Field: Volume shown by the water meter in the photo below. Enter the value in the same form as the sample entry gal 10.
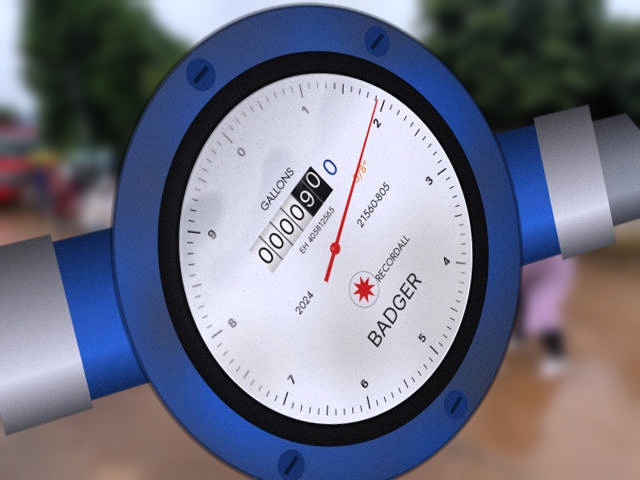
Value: gal 901.9
